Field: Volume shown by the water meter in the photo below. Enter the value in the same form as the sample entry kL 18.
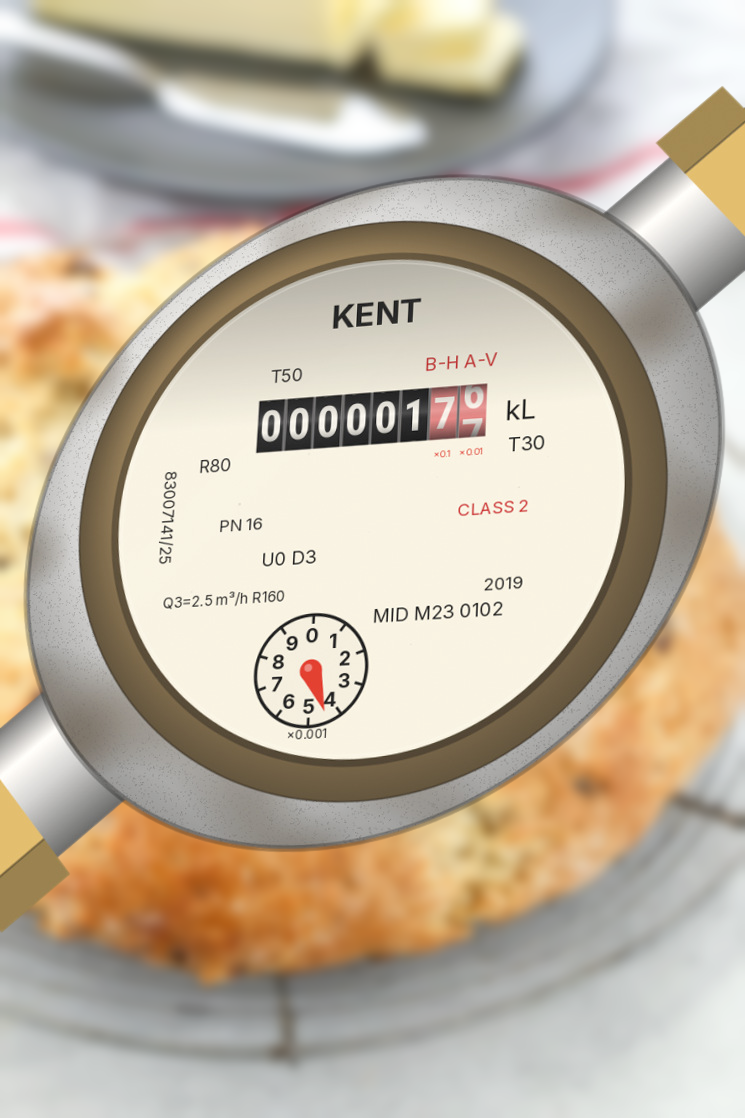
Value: kL 1.764
